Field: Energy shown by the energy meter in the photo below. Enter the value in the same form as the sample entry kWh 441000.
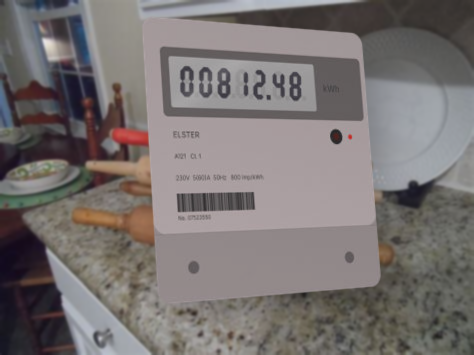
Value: kWh 812.48
